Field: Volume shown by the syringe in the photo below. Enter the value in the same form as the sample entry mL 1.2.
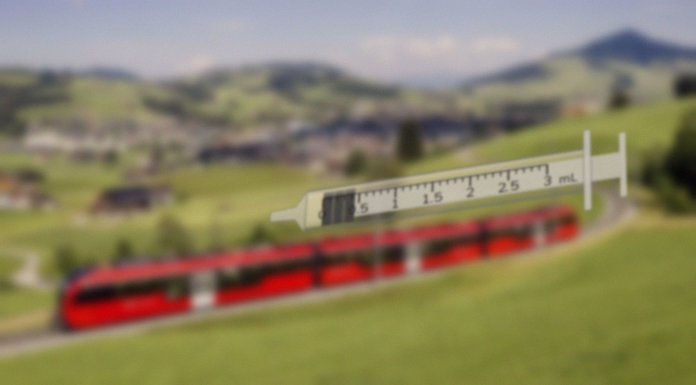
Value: mL 0
